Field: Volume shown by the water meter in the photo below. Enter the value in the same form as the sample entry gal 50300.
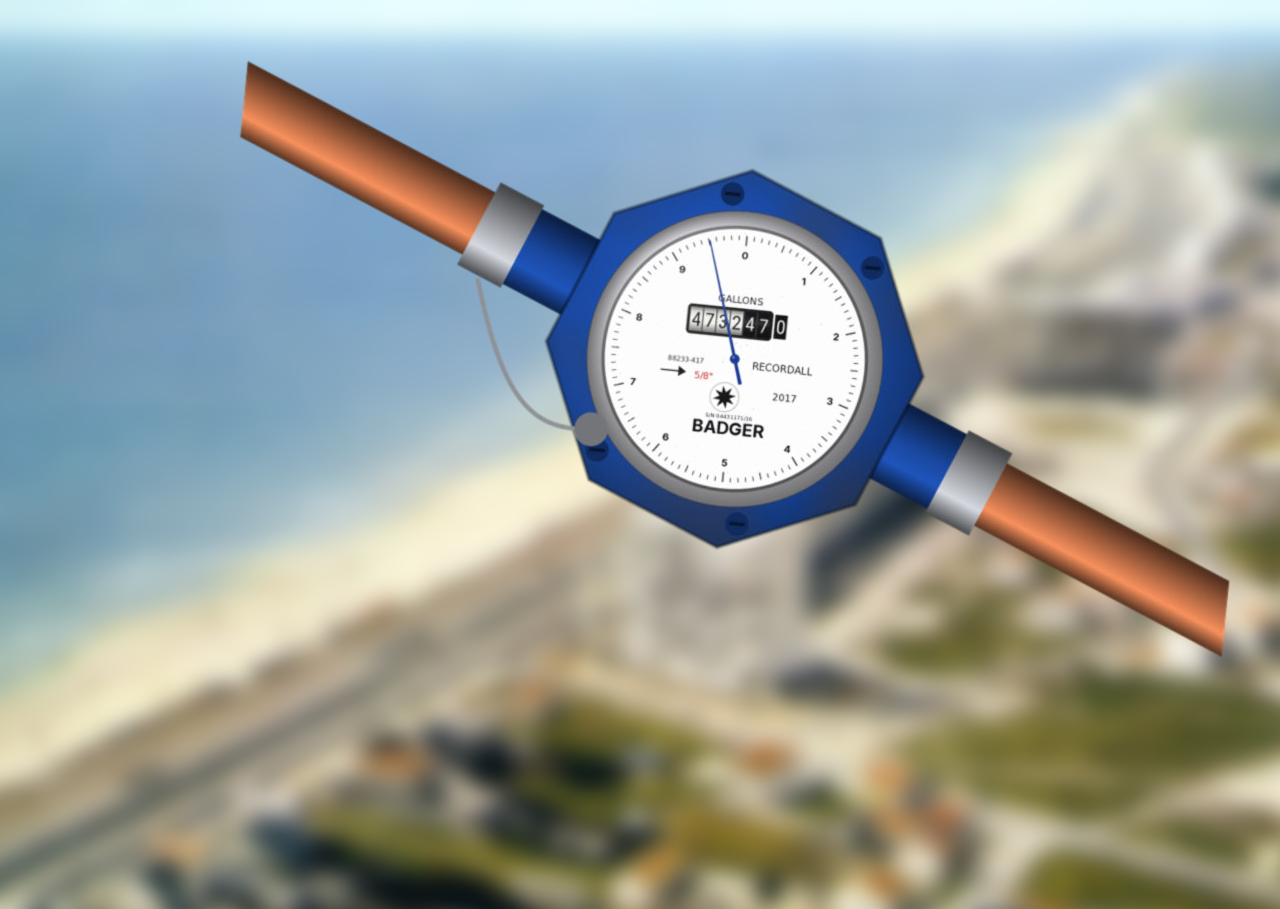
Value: gal 4732469.5
